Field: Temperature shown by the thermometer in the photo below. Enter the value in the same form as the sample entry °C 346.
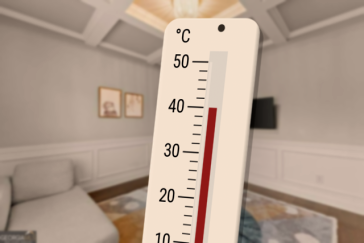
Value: °C 40
